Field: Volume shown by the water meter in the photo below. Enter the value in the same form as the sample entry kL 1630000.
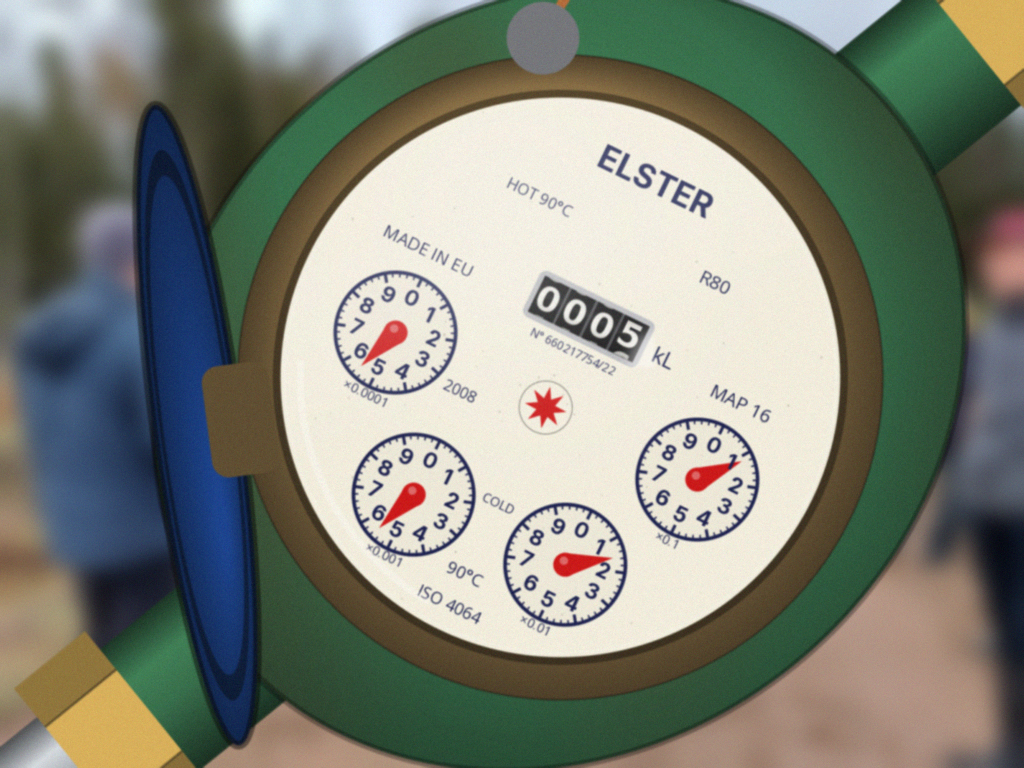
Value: kL 5.1155
